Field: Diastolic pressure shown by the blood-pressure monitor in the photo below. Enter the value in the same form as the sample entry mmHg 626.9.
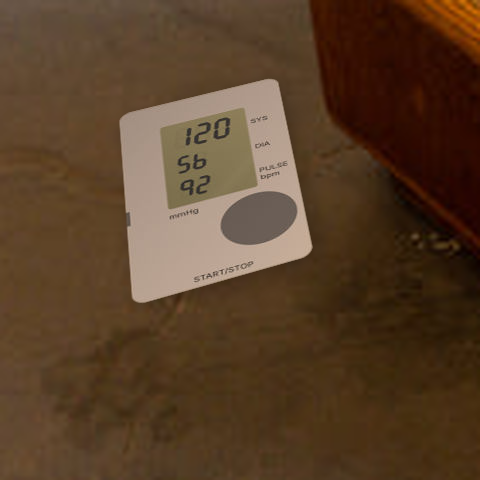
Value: mmHg 56
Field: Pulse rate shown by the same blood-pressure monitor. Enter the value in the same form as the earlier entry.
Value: bpm 92
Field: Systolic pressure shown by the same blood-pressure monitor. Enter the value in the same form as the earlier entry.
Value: mmHg 120
